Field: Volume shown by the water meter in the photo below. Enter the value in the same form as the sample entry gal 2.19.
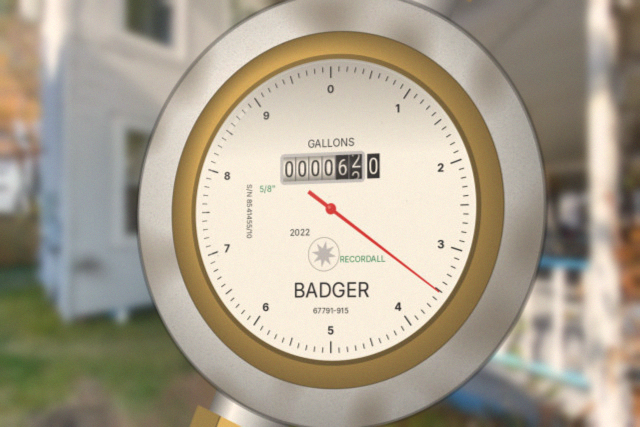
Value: gal 623.5
